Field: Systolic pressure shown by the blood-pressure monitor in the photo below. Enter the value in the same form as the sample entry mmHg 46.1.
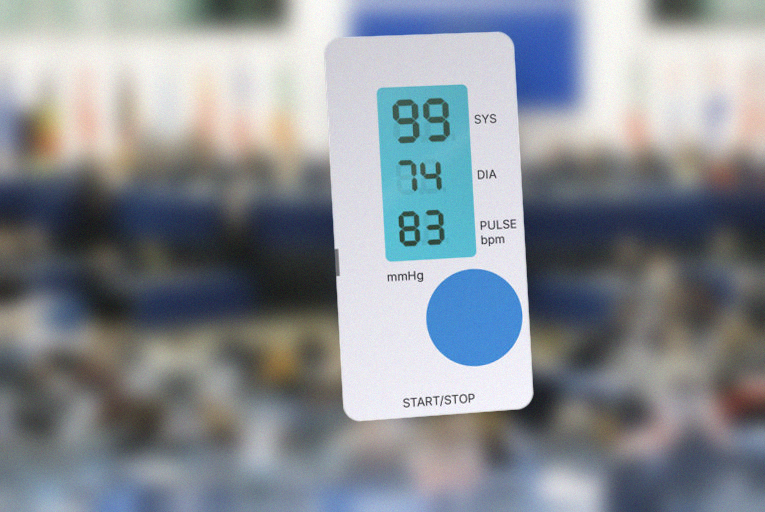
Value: mmHg 99
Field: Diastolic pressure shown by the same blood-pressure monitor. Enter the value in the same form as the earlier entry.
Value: mmHg 74
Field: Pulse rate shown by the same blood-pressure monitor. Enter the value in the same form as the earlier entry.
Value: bpm 83
